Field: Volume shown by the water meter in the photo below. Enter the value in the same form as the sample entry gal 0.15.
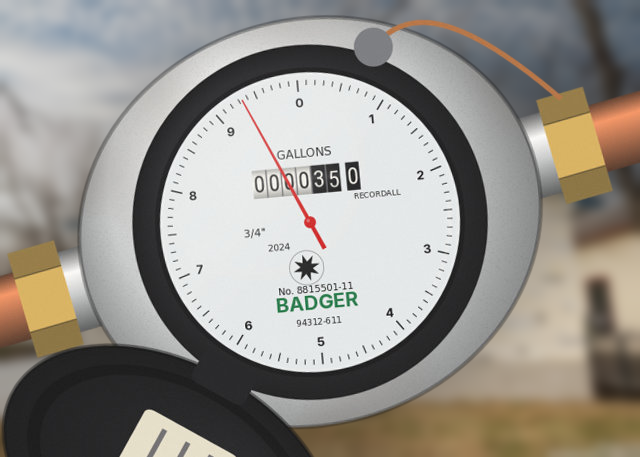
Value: gal 349.3
